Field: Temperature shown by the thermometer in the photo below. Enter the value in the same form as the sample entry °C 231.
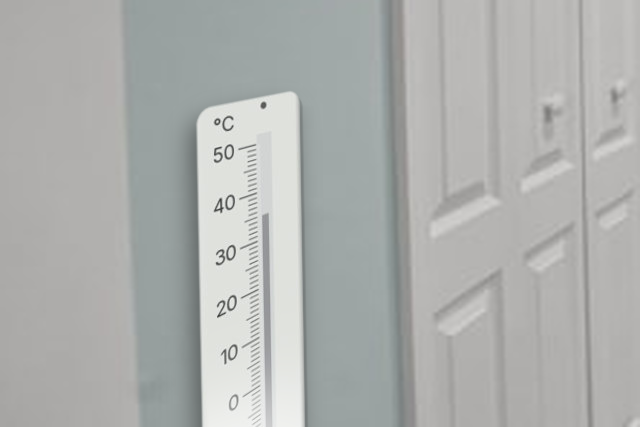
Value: °C 35
